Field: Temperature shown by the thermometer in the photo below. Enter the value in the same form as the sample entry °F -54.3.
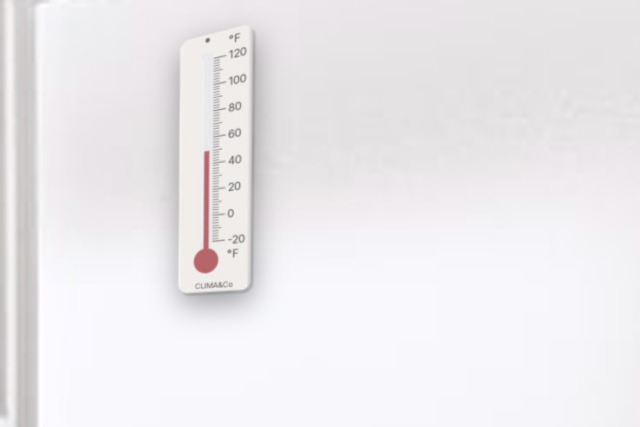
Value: °F 50
